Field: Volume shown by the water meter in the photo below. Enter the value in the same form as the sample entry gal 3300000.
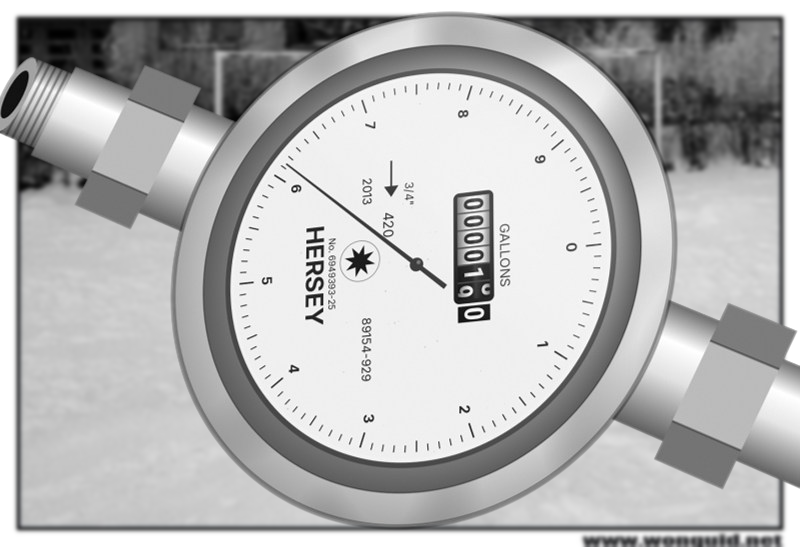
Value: gal 186.1
